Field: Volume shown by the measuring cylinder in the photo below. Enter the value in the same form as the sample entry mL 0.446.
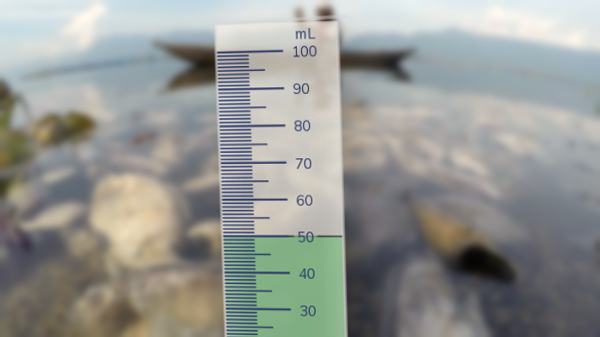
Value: mL 50
